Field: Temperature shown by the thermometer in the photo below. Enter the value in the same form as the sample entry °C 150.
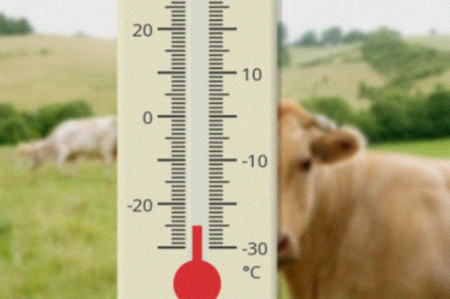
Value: °C -25
